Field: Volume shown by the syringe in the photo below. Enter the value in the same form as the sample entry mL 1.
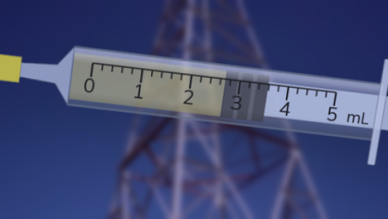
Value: mL 2.7
